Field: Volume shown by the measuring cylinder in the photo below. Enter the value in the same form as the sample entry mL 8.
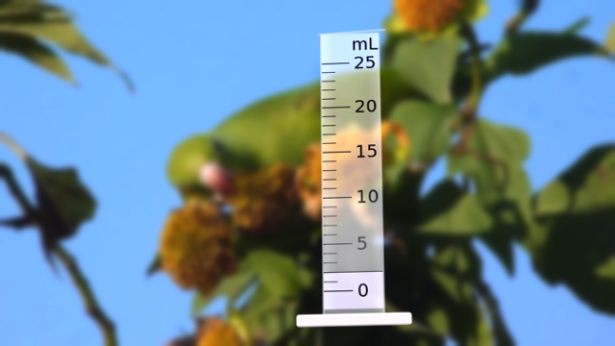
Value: mL 2
